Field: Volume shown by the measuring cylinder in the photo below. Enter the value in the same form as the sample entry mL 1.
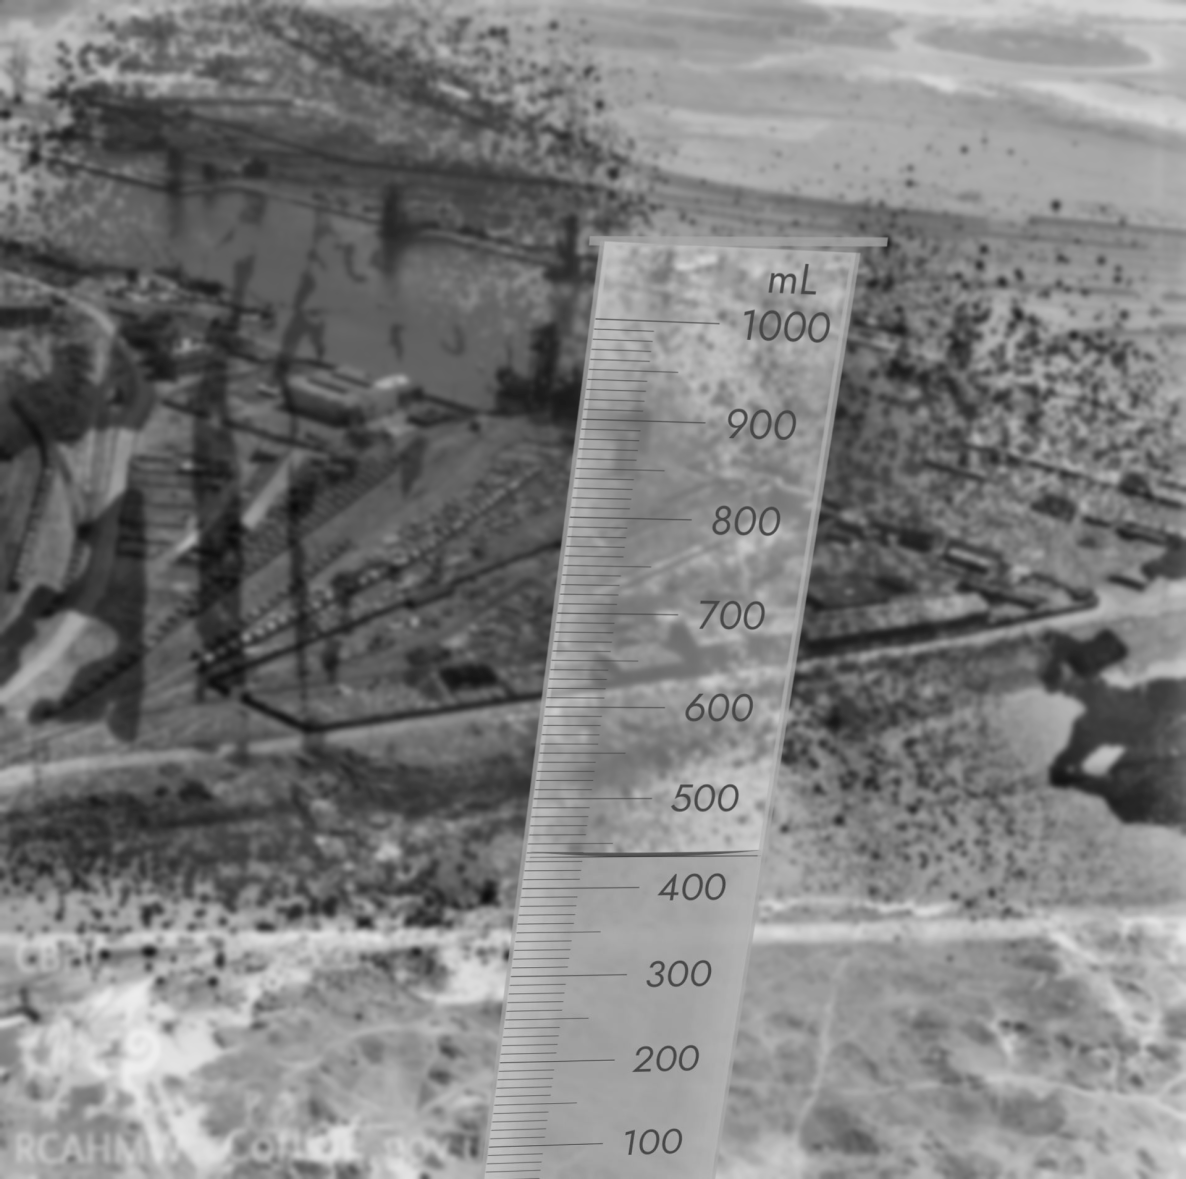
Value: mL 435
